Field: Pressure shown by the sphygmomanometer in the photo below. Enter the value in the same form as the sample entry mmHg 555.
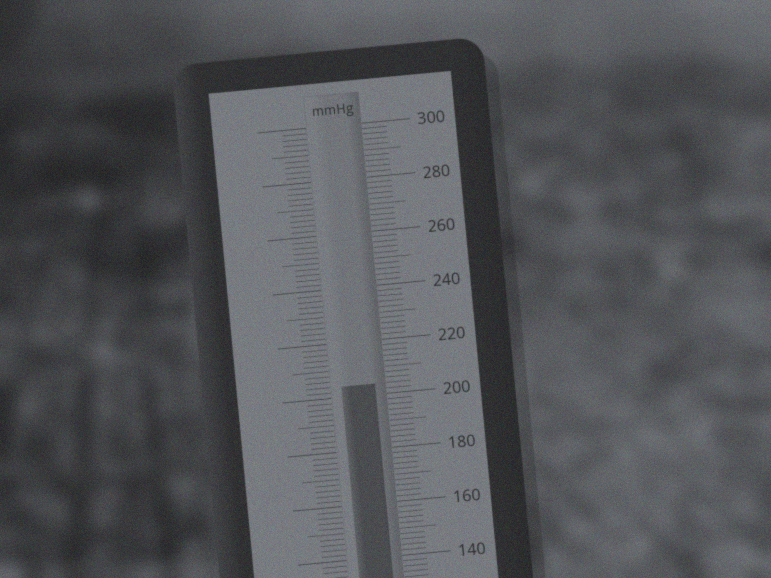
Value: mmHg 204
